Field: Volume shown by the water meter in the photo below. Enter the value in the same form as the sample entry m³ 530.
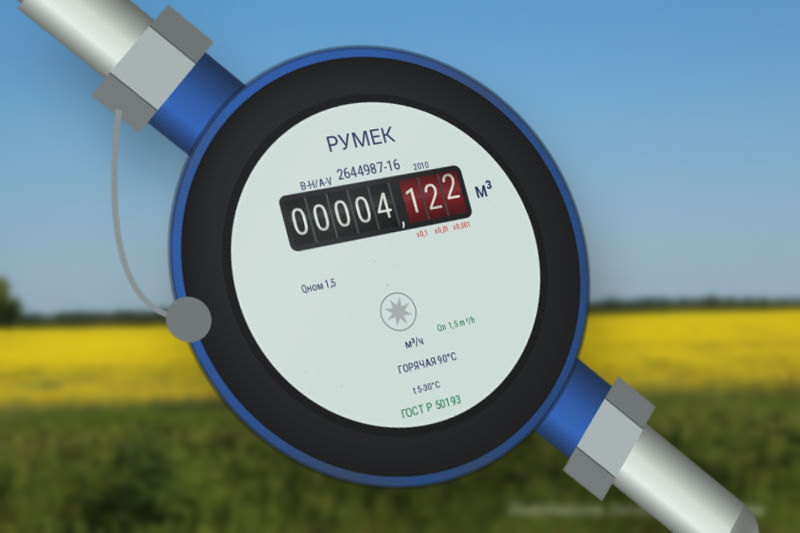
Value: m³ 4.122
